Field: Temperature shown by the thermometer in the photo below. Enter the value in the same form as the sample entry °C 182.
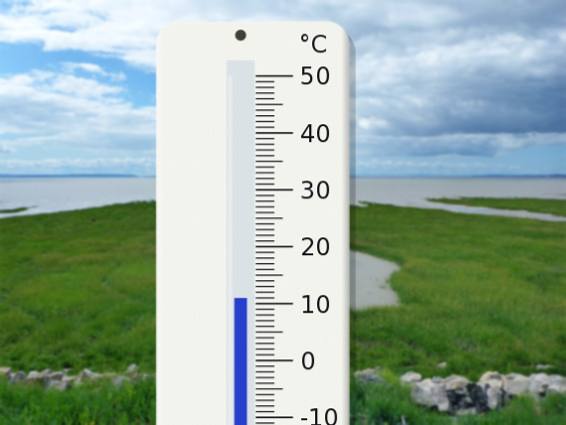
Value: °C 11
